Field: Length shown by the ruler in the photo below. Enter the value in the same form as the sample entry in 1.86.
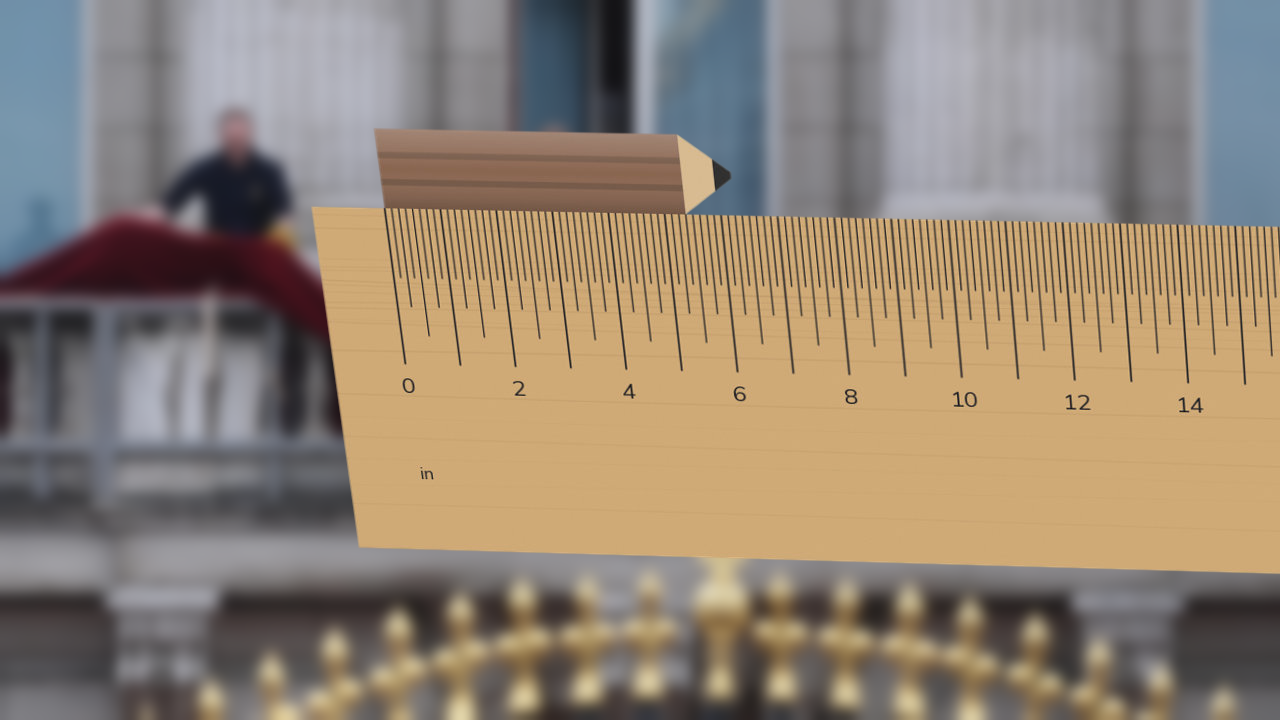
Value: in 6.25
